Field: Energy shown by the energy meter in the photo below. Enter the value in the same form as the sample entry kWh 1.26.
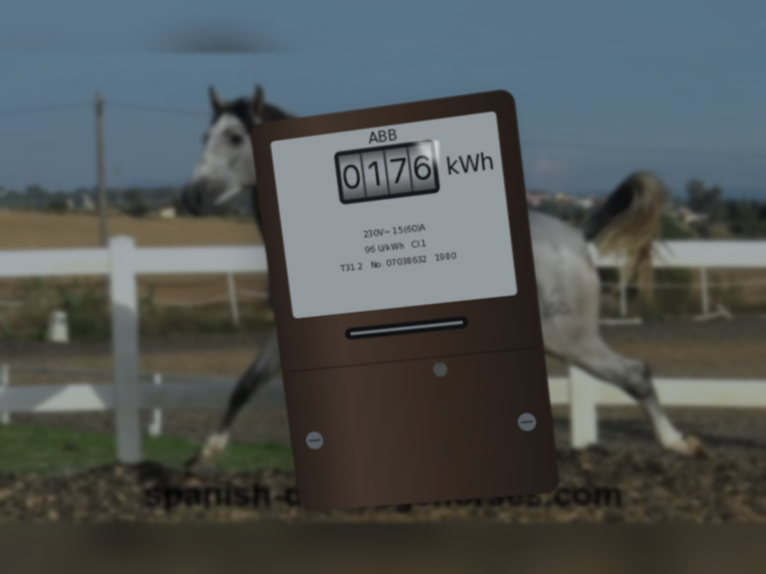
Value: kWh 176
